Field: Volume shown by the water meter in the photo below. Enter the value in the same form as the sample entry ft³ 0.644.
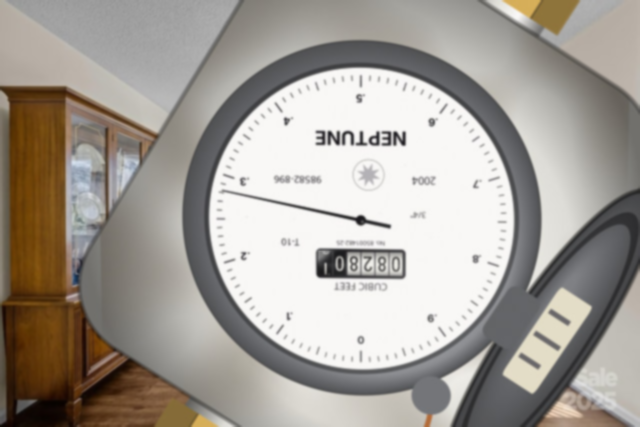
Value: ft³ 82801.28
